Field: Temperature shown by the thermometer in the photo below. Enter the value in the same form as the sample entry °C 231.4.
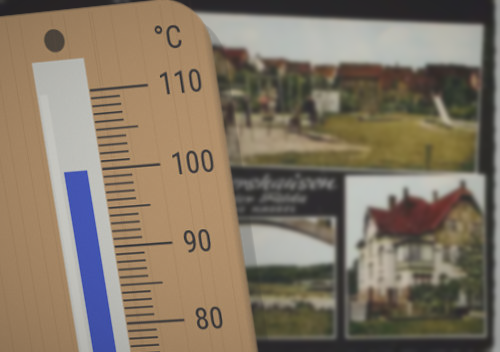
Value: °C 100
